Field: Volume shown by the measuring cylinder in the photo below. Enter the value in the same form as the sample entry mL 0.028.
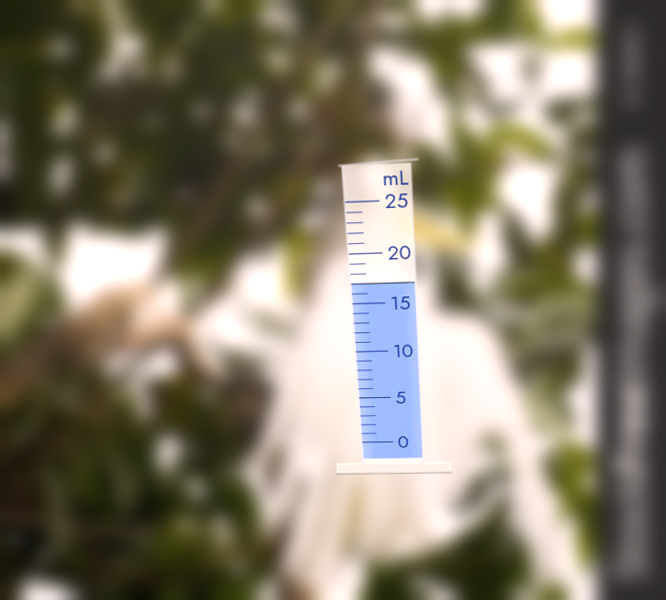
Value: mL 17
